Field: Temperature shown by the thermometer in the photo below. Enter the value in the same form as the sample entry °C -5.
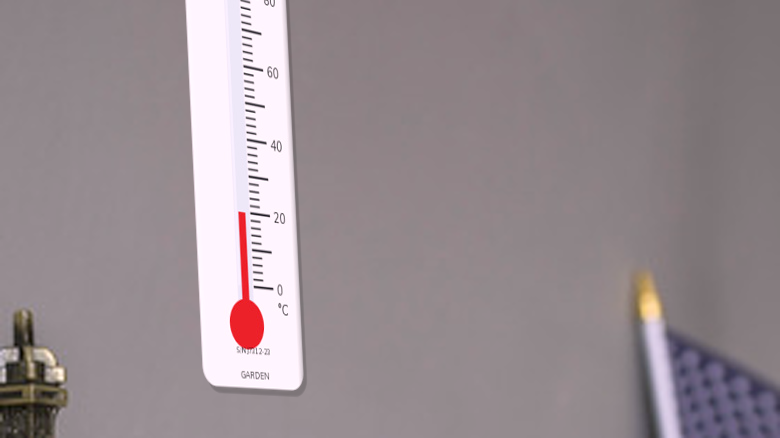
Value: °C 20
